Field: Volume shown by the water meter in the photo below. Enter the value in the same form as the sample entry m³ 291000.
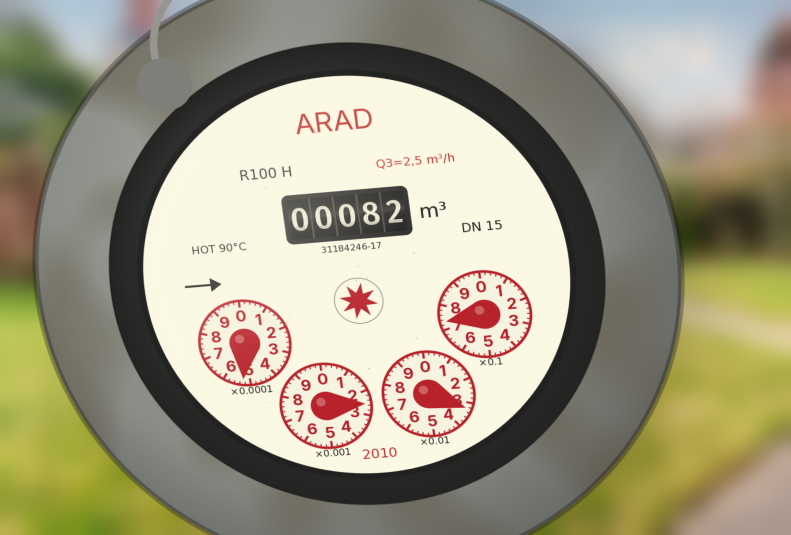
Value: m³ 82.7325
